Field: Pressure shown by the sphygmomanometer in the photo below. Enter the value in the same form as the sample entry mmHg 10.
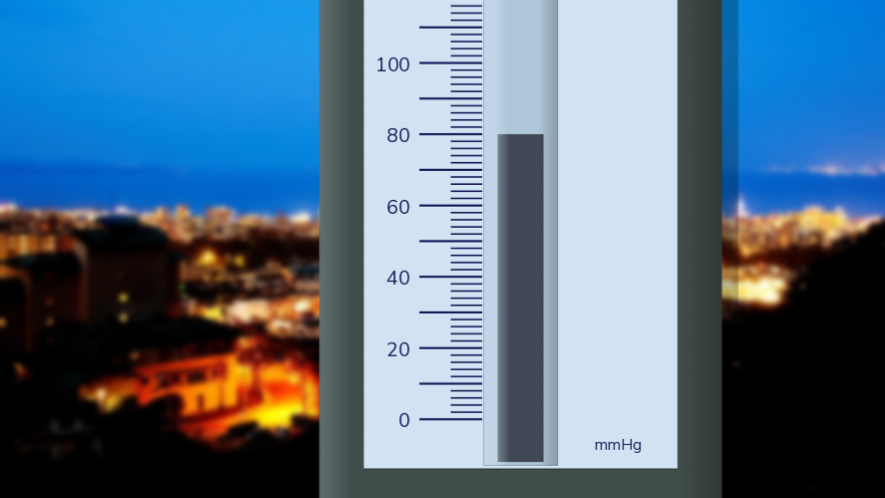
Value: mmHg 80
